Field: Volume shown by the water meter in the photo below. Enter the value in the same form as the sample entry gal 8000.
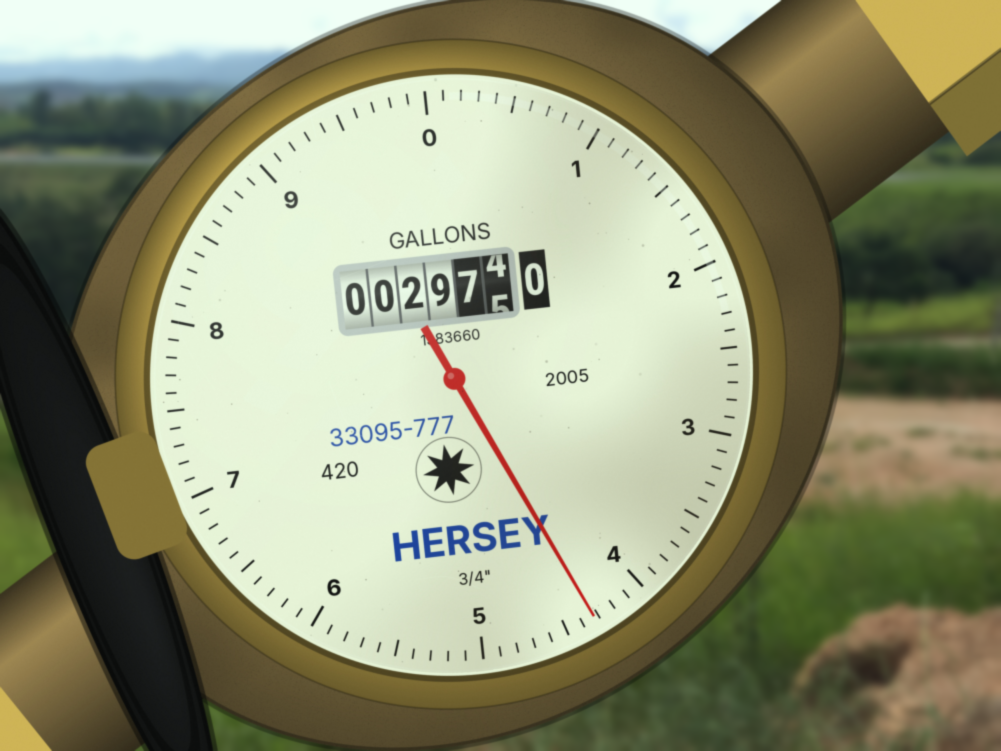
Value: gal 29744.3
